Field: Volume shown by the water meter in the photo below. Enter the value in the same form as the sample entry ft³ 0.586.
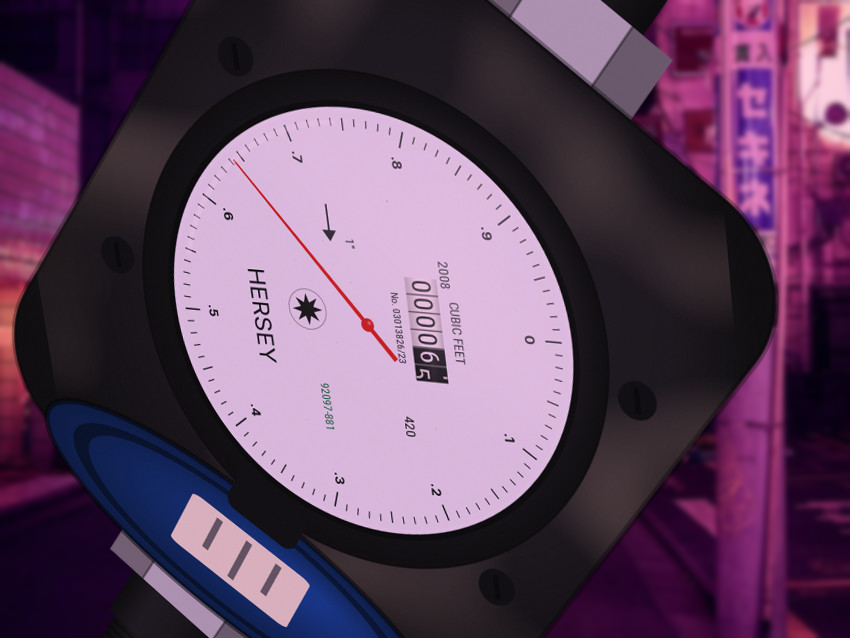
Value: ft³ 64.64
